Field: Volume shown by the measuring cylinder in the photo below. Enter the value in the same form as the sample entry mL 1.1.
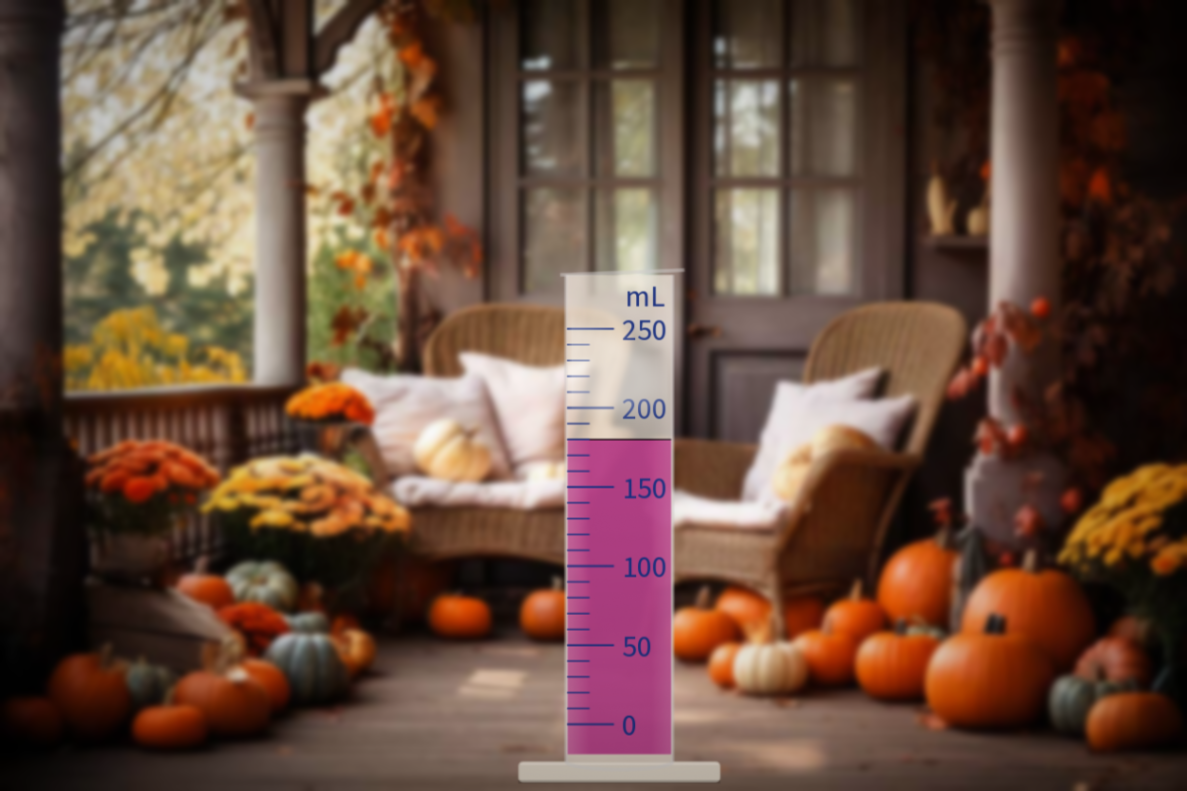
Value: mL 180
